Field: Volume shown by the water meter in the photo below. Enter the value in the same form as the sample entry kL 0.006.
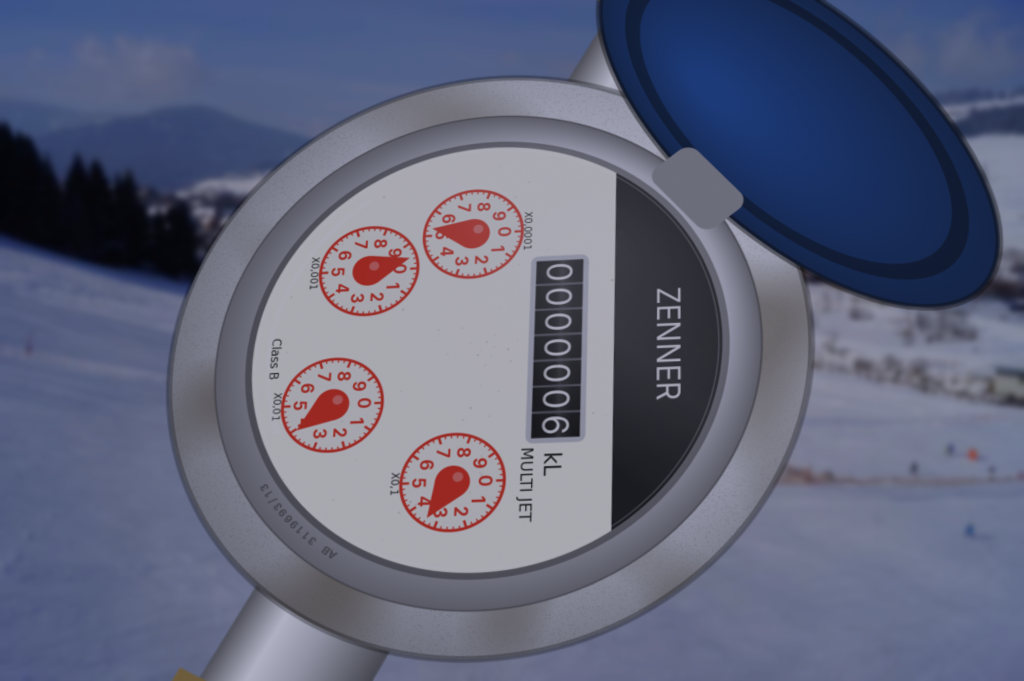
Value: kL 6.3395
